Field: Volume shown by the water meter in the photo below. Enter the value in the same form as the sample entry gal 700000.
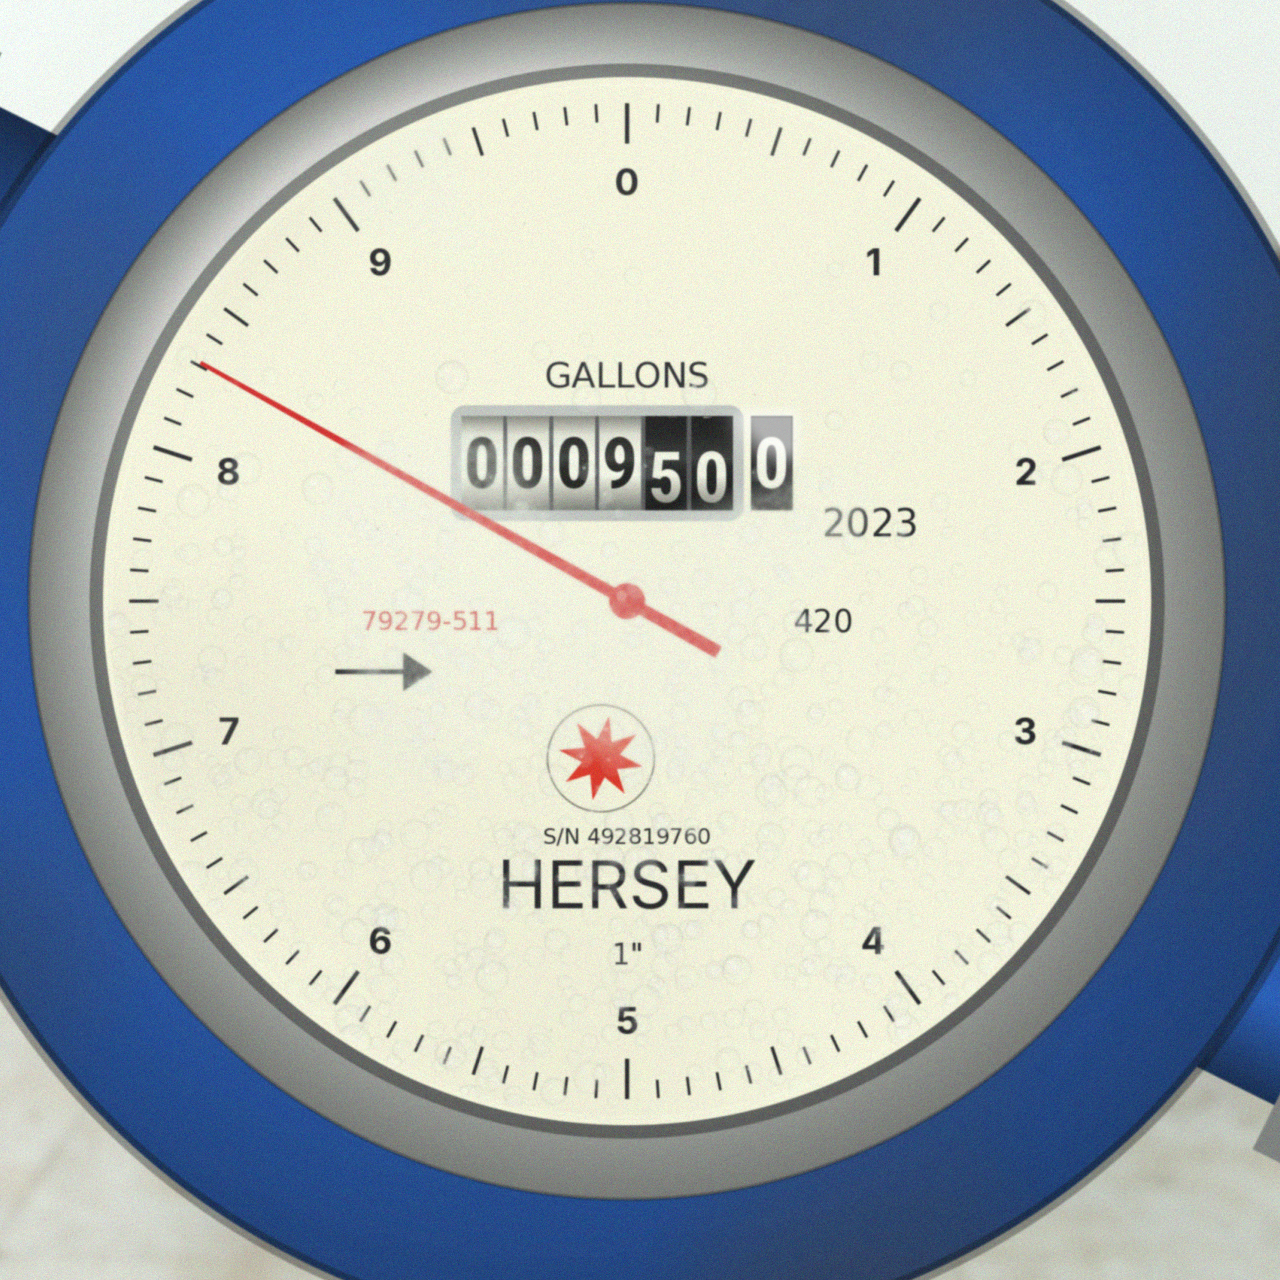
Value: gal 9498.3
